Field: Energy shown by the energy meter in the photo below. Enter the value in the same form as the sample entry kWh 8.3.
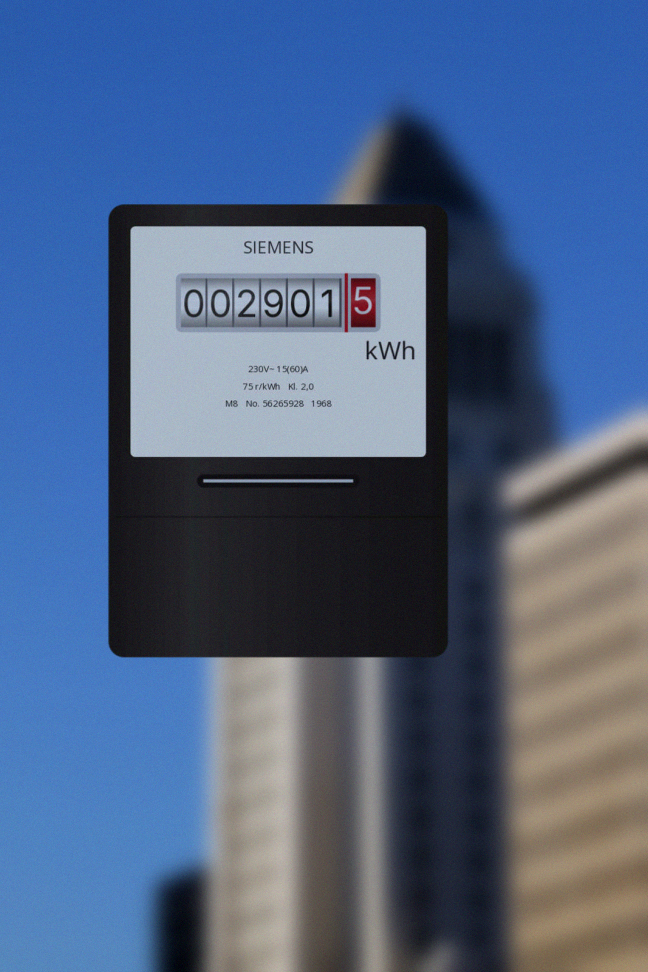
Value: kWh 2901.5
